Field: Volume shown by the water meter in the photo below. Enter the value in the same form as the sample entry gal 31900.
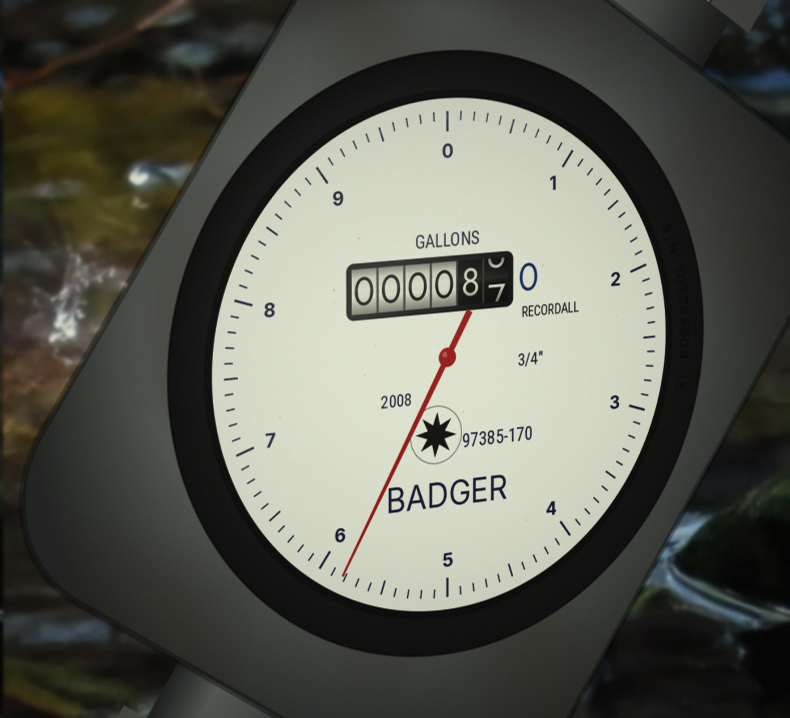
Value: gal 865.8
